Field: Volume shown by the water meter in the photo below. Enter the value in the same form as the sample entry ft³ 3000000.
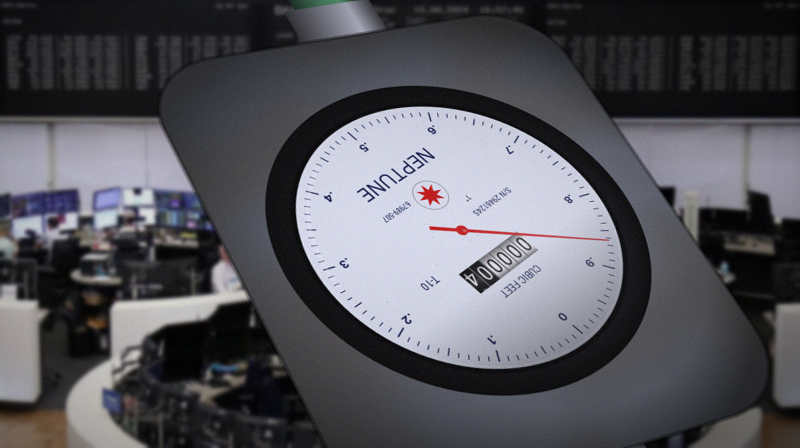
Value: ft³ 3.86
